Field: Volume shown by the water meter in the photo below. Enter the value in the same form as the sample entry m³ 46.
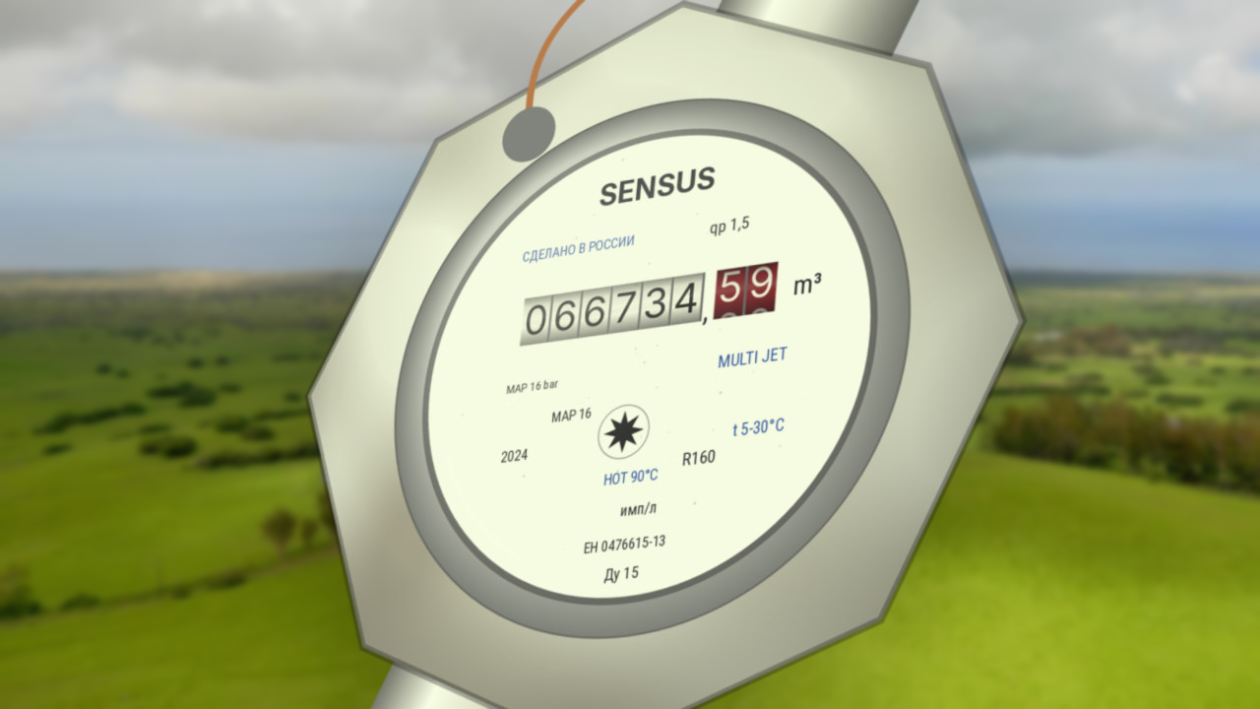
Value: m³ 66734.59
